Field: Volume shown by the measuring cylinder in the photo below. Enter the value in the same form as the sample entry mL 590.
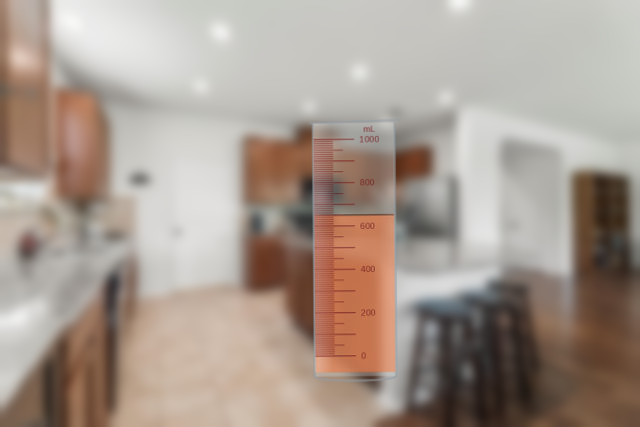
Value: mL 650
